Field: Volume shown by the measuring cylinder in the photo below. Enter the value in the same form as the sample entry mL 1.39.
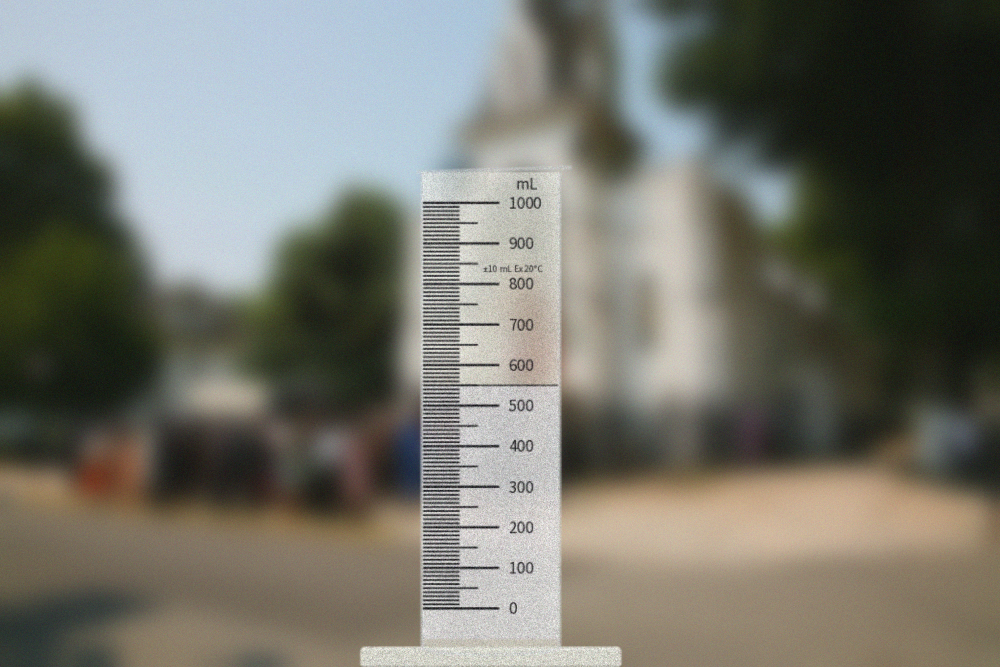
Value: mL 550
